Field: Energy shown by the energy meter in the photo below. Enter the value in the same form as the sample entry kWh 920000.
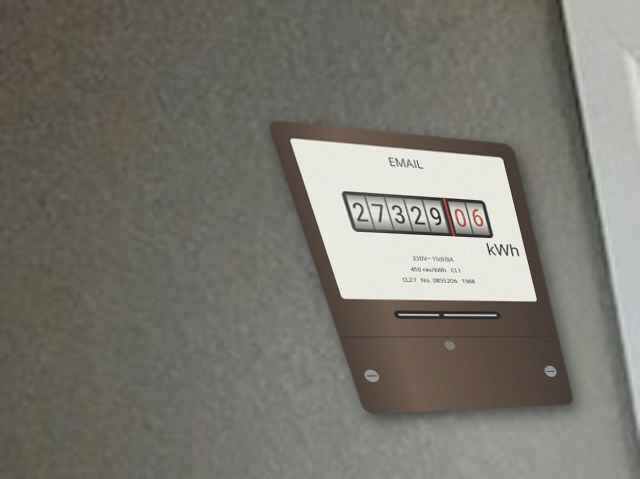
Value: kWh 27329.06
